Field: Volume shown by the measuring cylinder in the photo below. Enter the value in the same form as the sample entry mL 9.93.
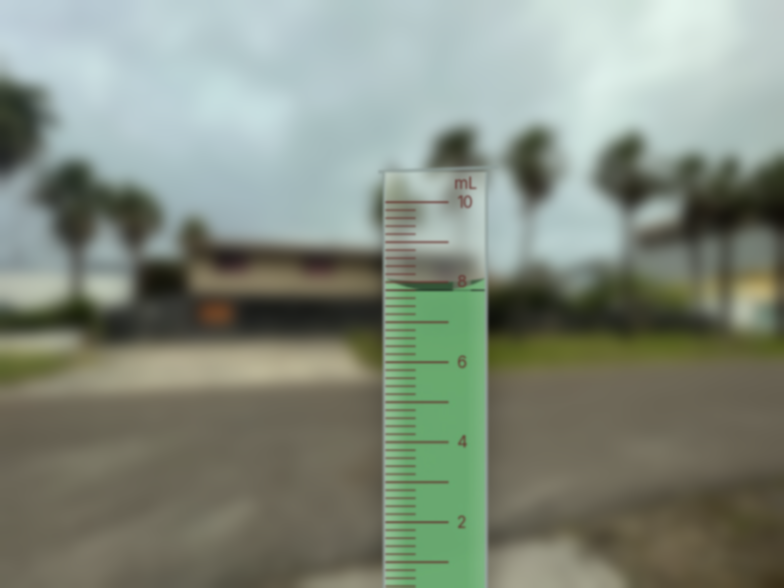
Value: mL 7.8
